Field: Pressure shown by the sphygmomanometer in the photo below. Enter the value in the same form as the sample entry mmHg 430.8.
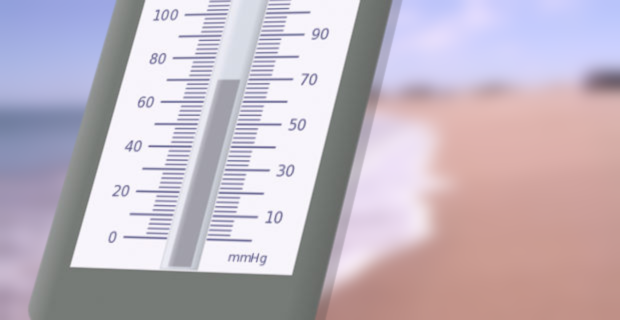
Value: mmHg 70
